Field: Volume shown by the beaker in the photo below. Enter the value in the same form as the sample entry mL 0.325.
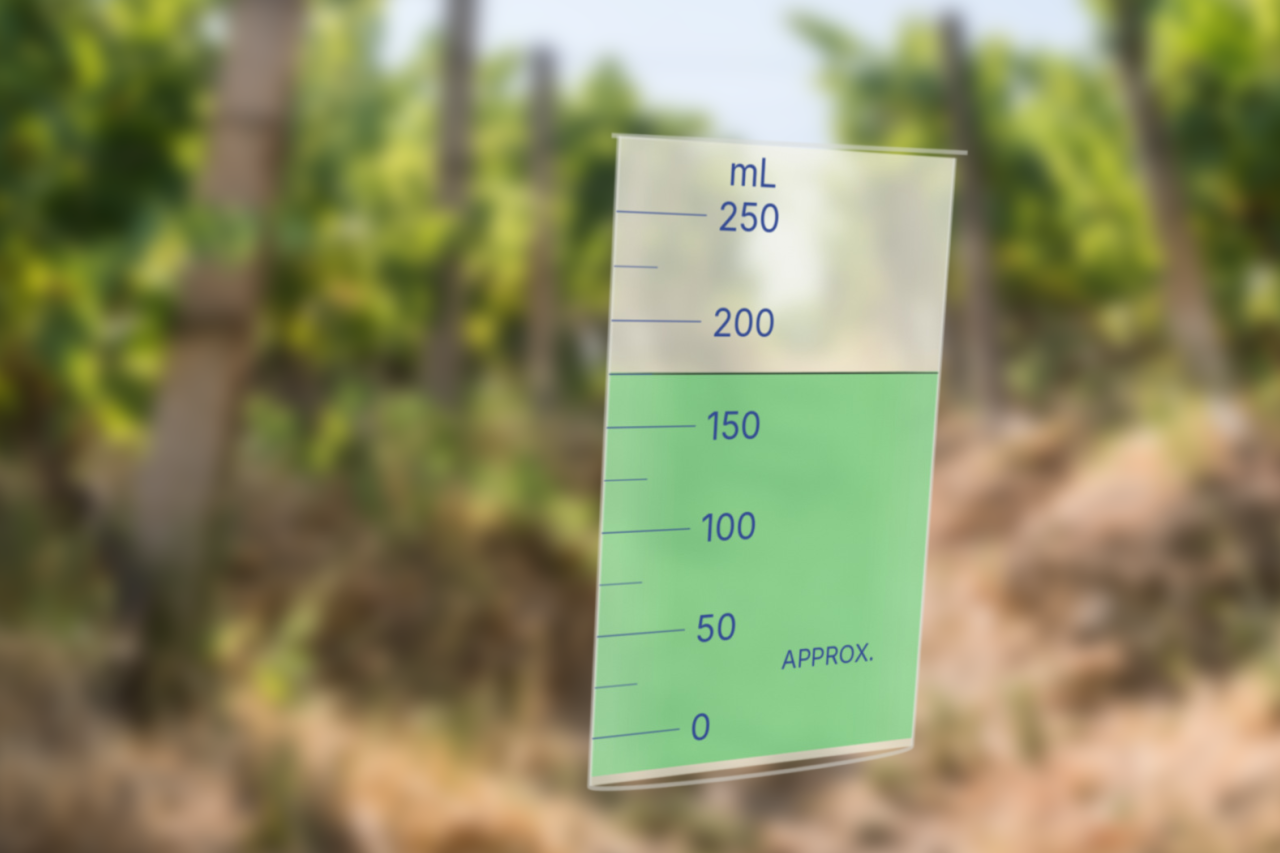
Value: mL 175
